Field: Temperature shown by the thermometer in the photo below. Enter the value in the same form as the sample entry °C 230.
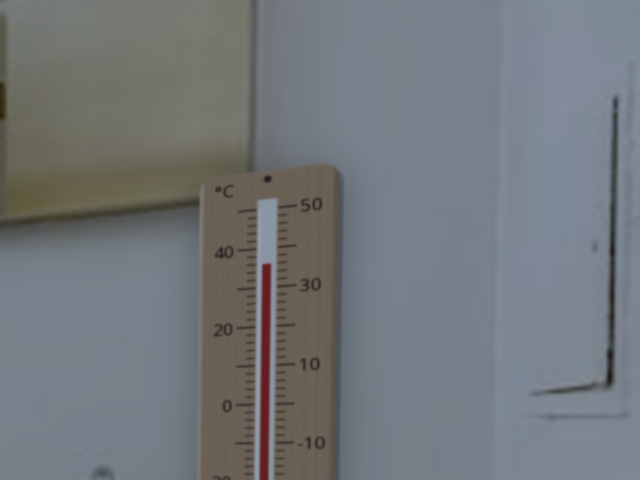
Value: °C 36
